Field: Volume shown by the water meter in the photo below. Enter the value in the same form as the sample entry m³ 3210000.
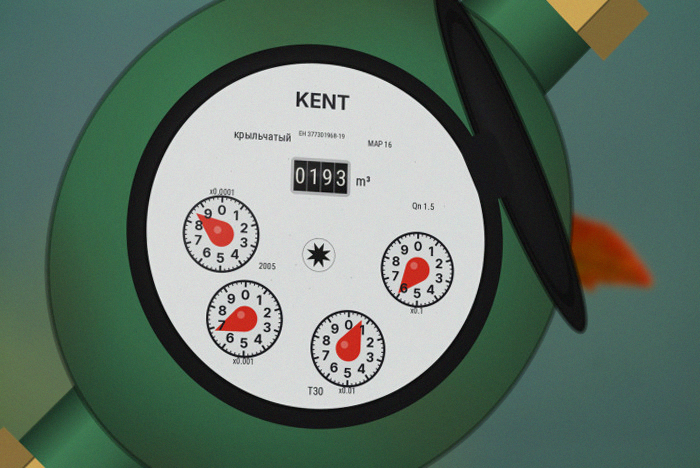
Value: m³ 193.6068
